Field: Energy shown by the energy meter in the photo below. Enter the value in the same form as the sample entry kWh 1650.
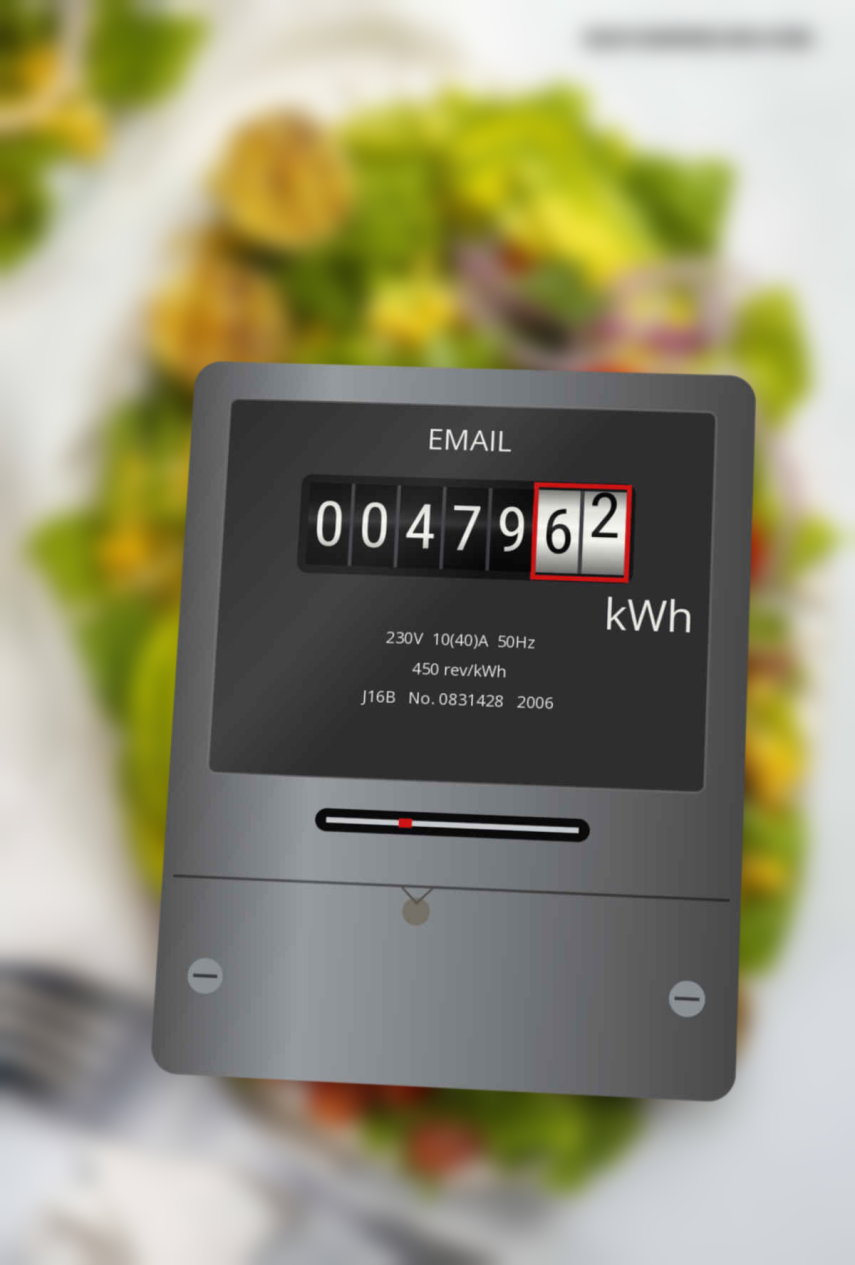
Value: kWh 479.62
